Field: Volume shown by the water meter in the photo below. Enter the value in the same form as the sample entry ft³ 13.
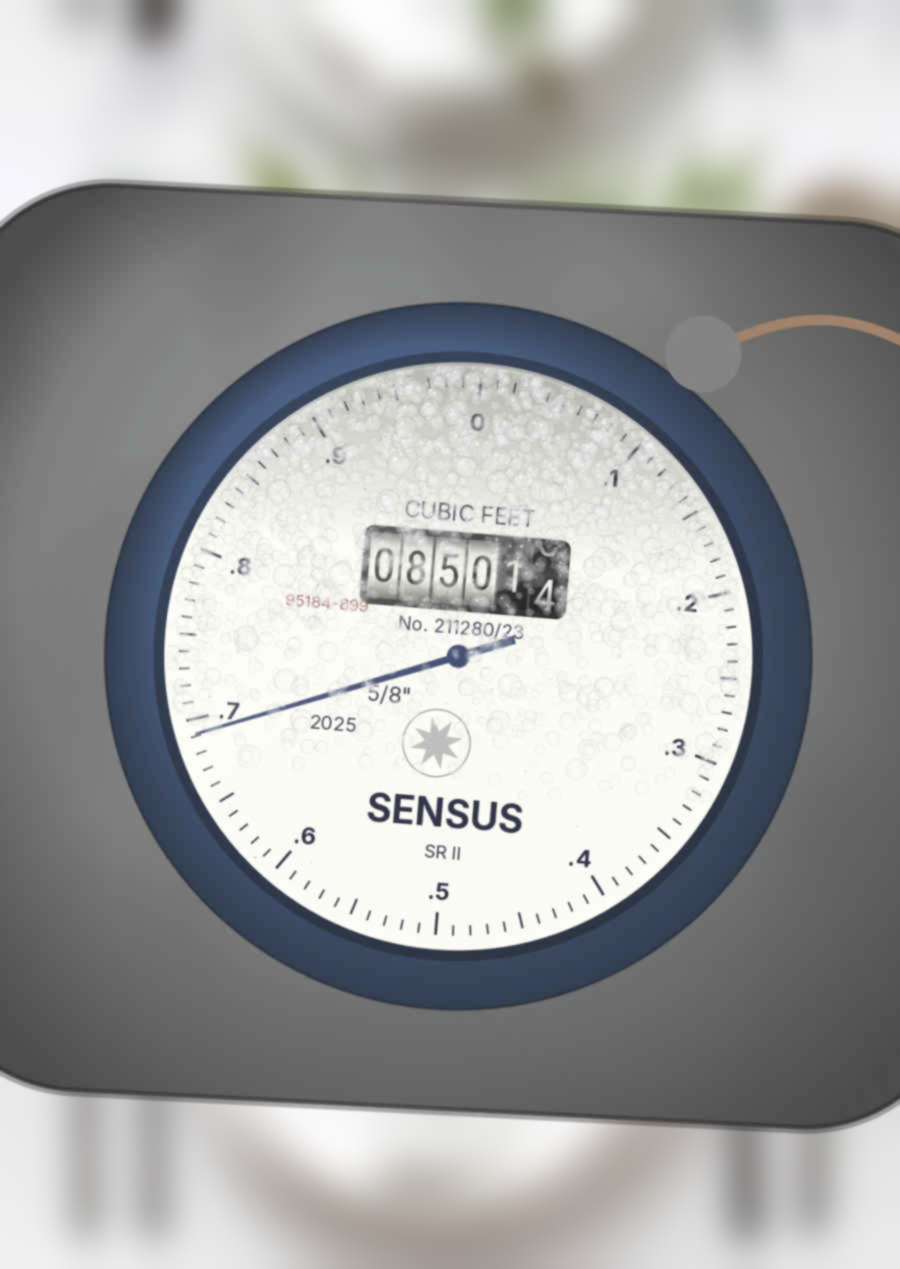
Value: ft³ 85013.69
